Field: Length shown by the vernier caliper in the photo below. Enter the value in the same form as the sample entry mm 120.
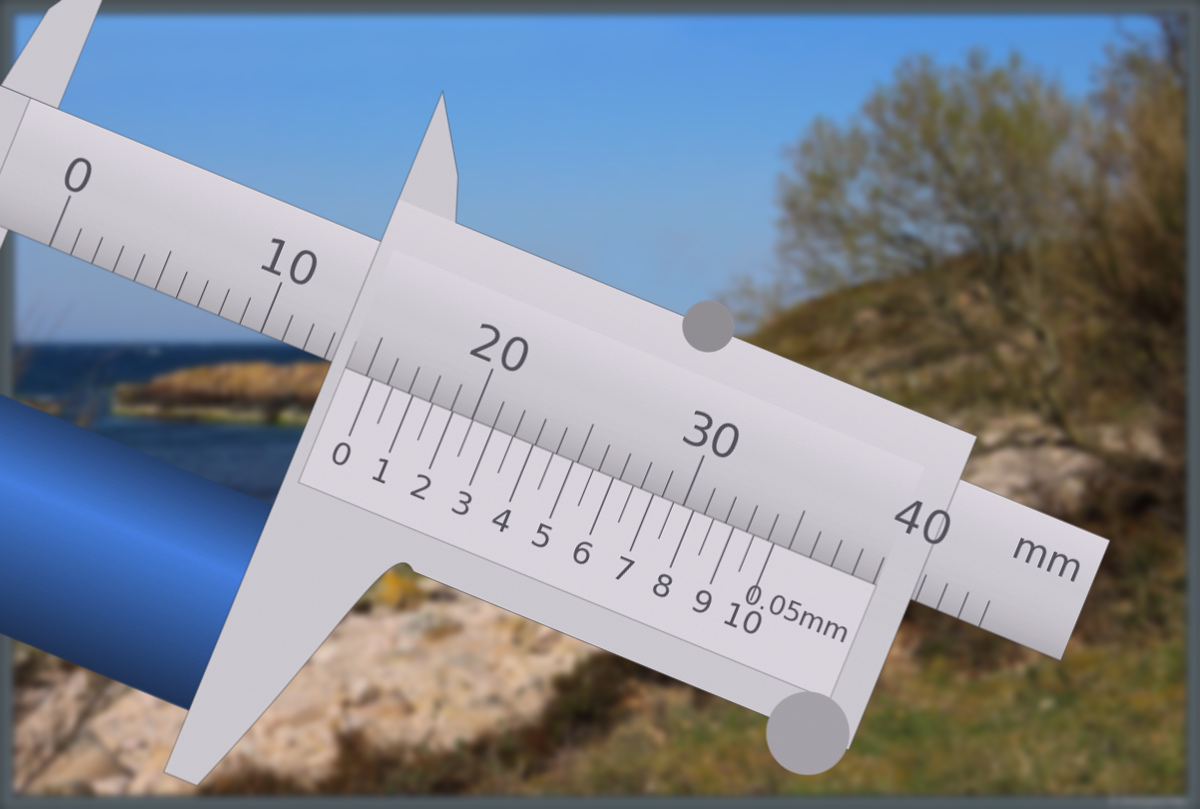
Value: mm 15.30
